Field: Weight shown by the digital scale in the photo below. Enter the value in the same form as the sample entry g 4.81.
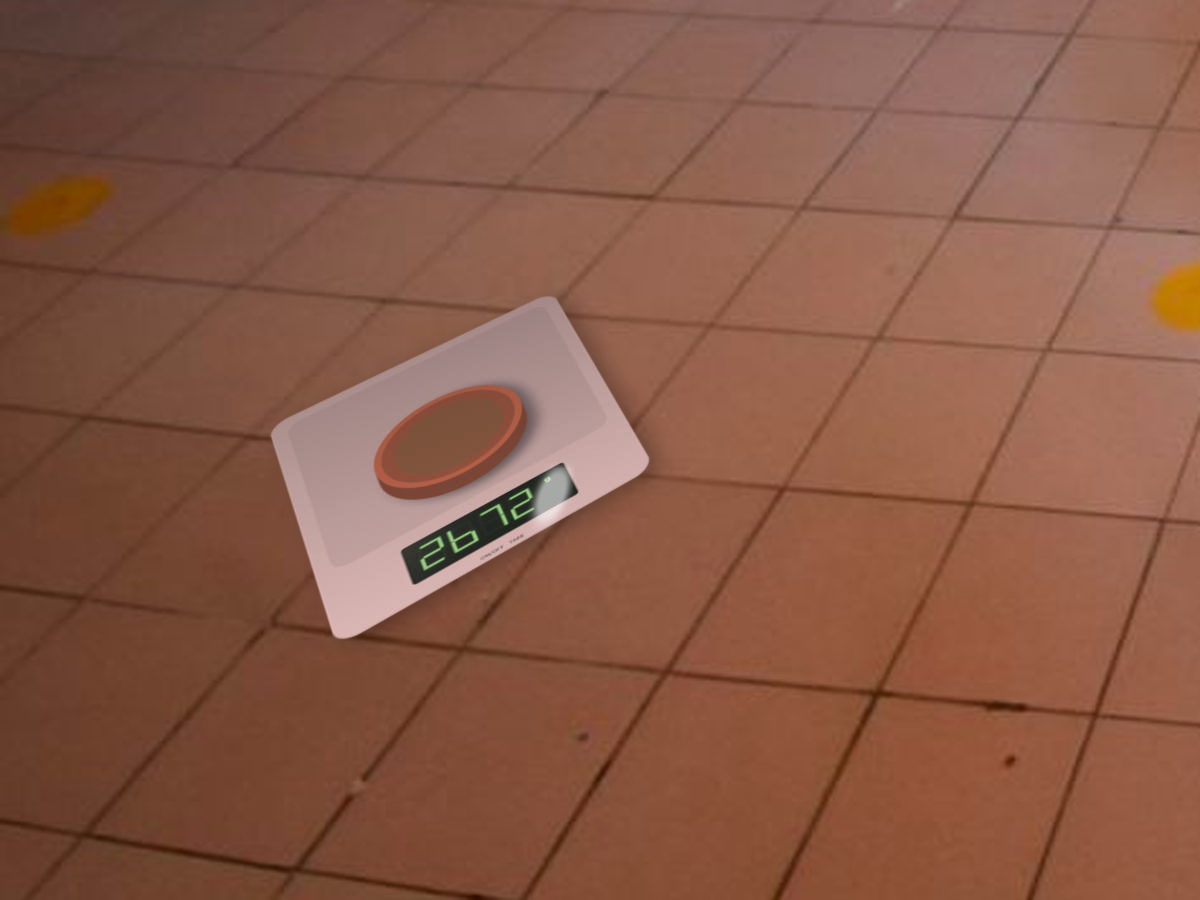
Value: g 2672
